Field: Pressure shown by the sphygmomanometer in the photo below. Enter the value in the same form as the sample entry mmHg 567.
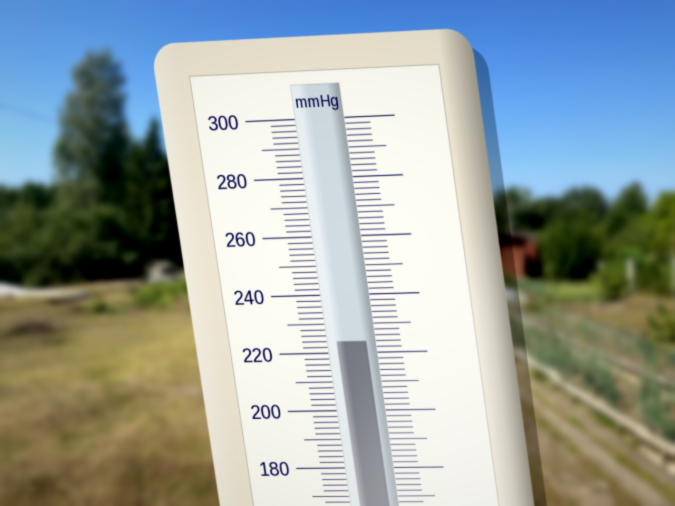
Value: mmHg 224
